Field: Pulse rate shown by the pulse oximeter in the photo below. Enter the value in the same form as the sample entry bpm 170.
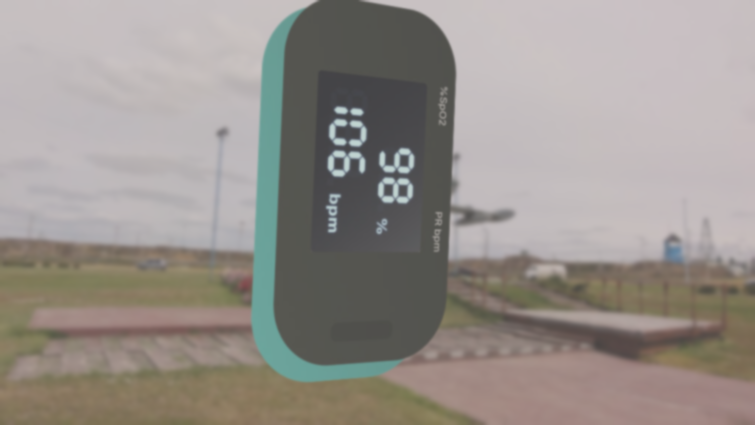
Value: bpm 106
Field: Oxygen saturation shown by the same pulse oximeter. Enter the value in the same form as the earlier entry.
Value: % 98
